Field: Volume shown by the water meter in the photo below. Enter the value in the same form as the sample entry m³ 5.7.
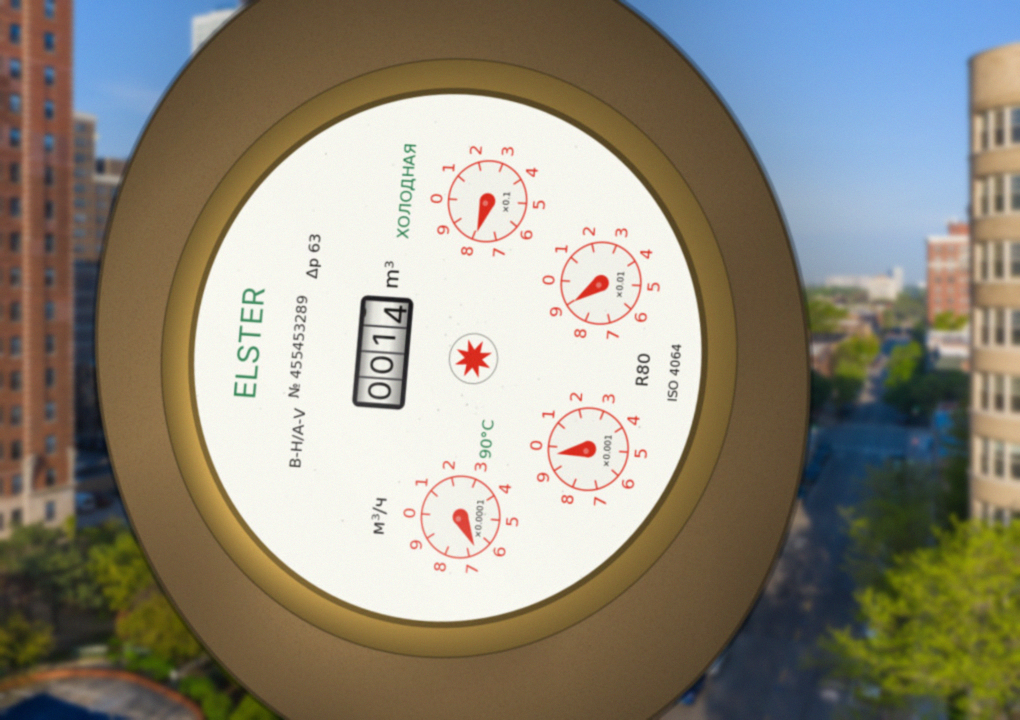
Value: m³ 13.7896
